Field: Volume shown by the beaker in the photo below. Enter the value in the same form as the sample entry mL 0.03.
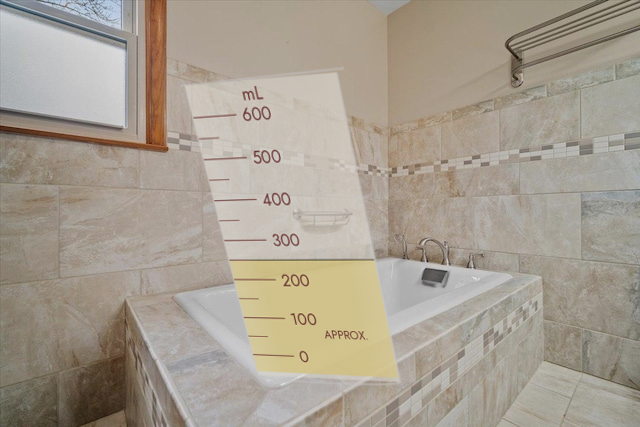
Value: mL 250
